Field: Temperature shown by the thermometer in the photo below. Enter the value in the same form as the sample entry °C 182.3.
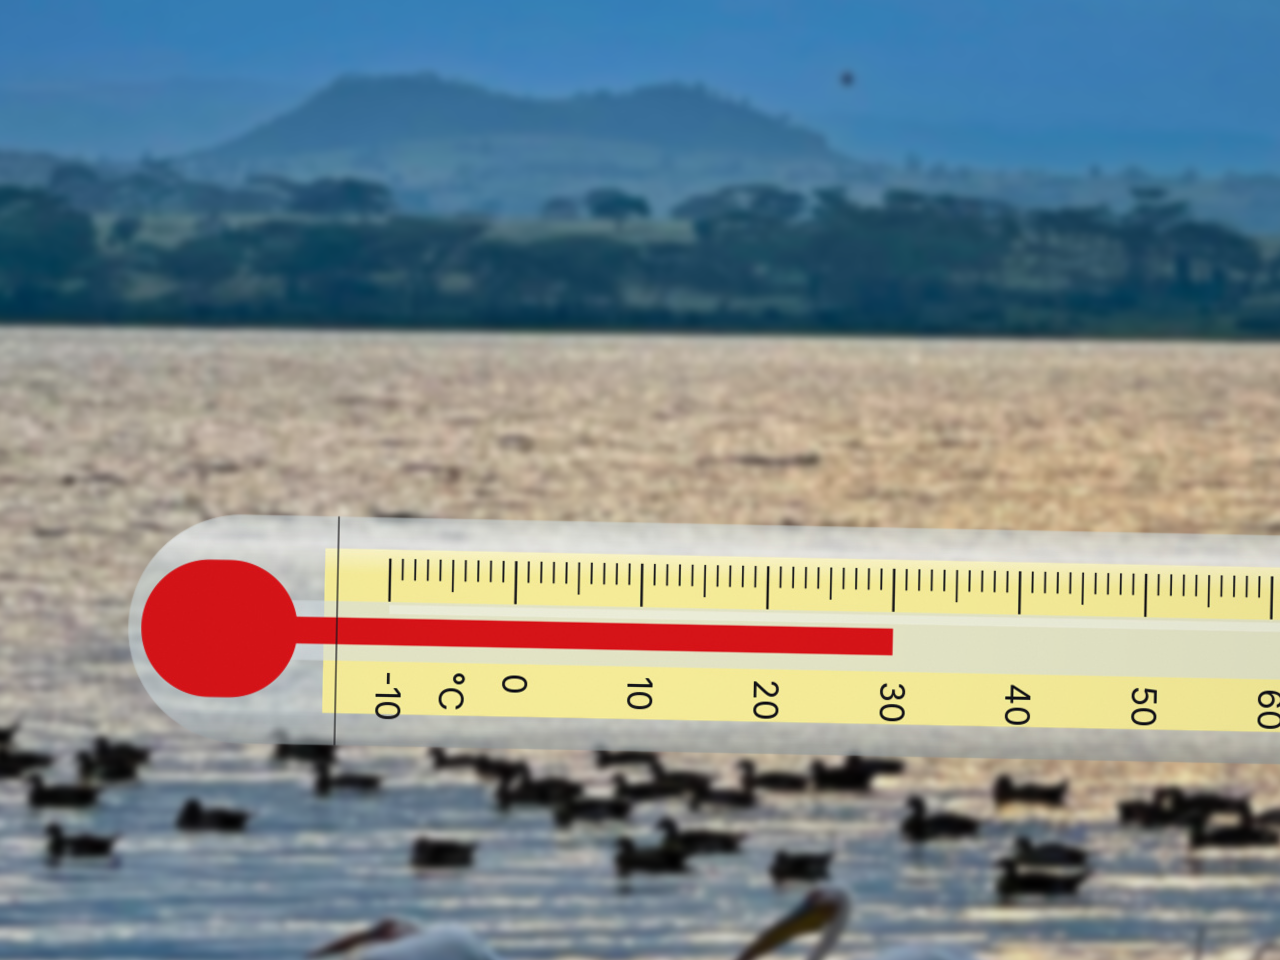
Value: °C 30
